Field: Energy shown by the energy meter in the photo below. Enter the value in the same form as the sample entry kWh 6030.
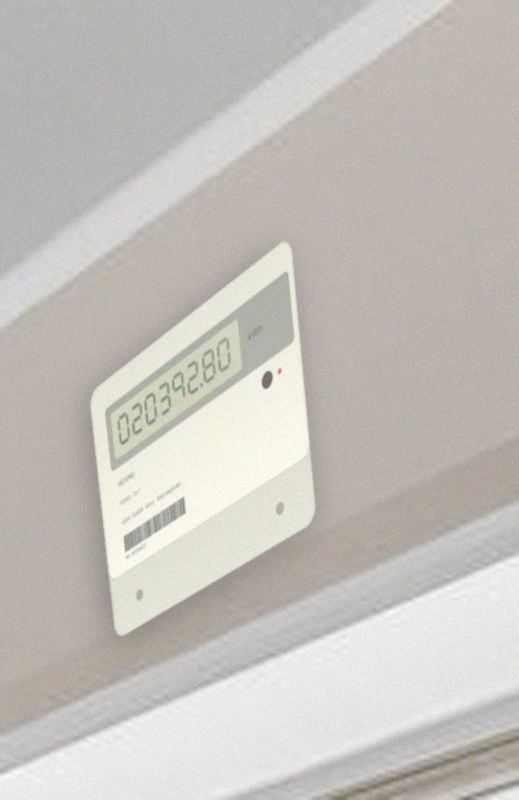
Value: kWh 20392.80
